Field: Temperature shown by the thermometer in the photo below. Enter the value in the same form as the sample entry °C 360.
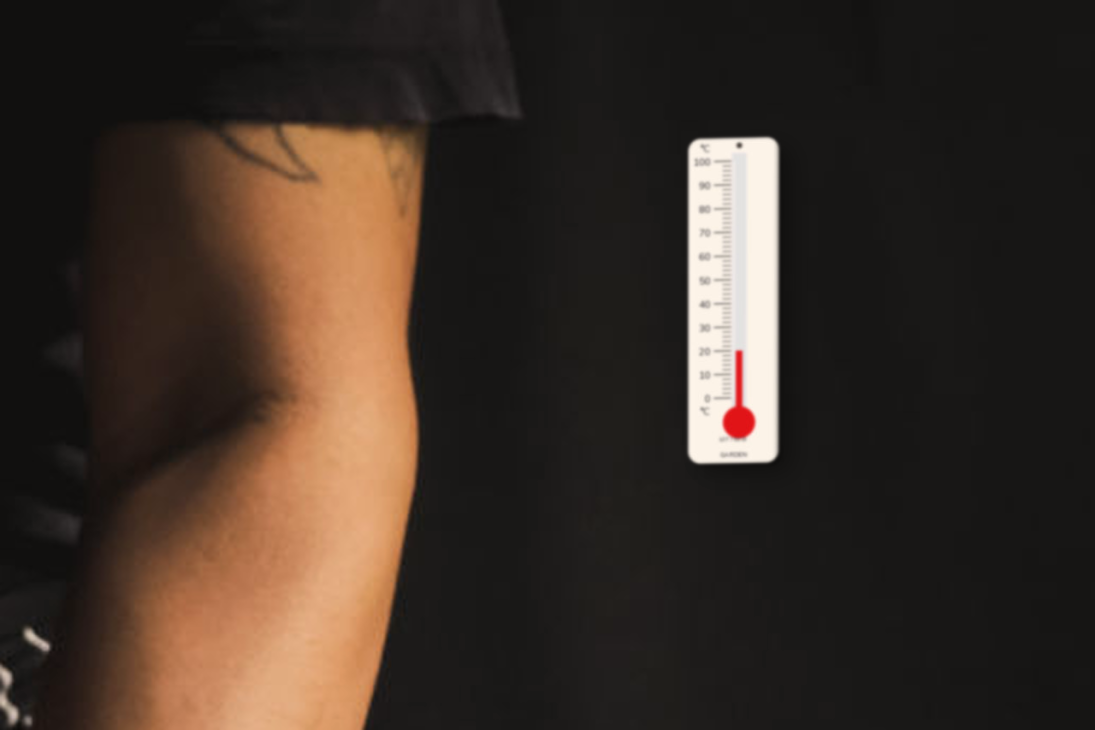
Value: °C 20
